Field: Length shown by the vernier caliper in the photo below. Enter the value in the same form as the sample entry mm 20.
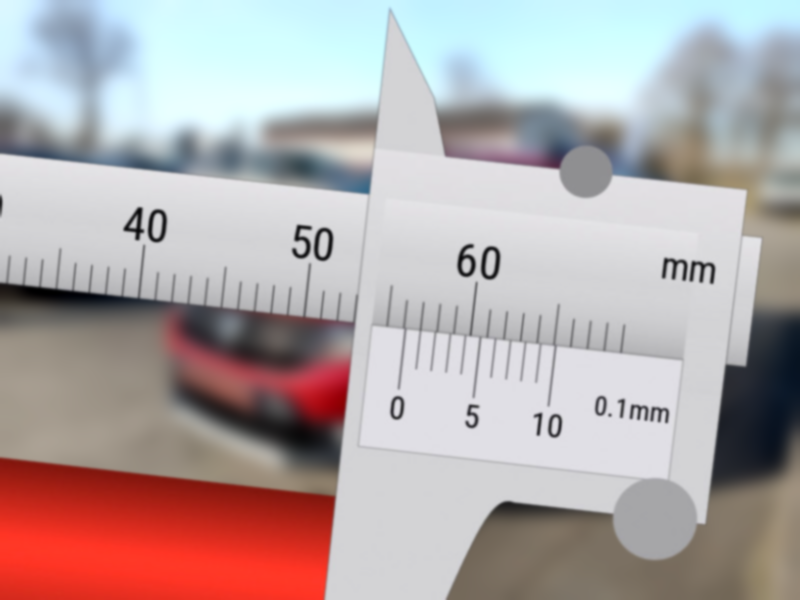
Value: mm 56.1
